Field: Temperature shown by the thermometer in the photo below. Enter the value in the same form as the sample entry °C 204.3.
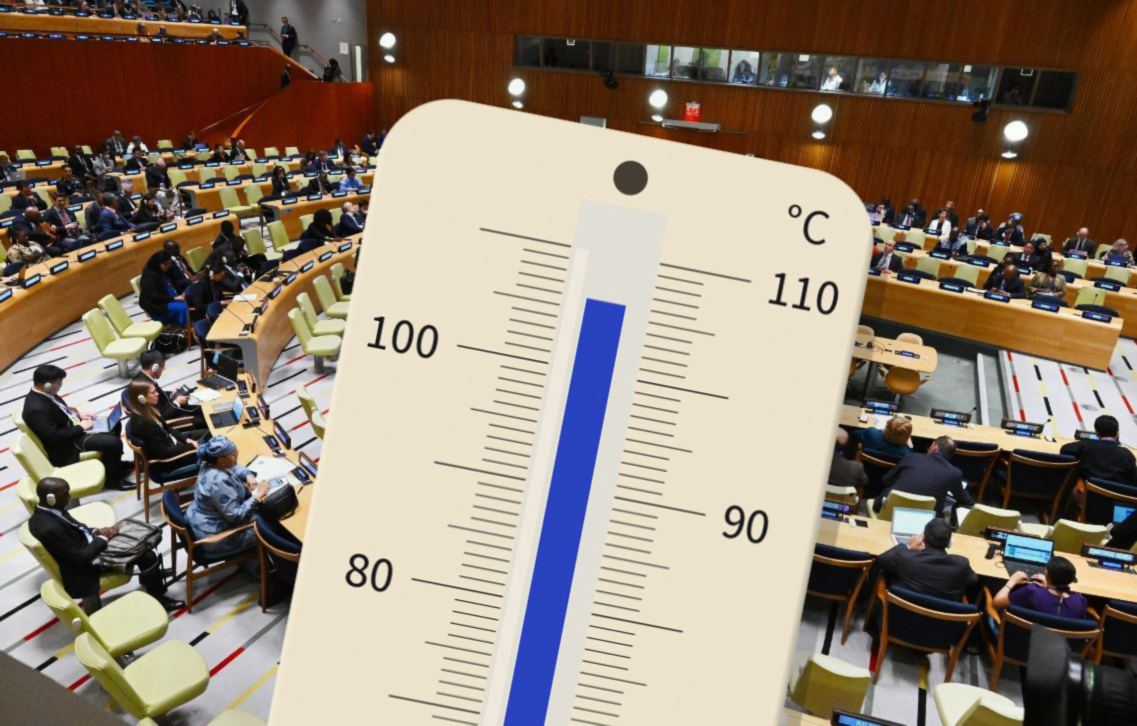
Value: °C 106
